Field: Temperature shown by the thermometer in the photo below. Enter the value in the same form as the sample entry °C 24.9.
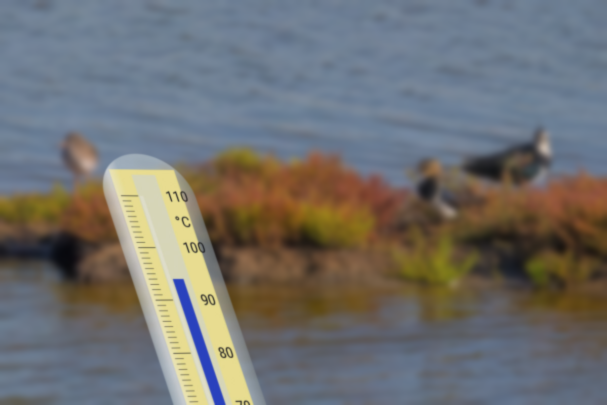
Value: °C 94
